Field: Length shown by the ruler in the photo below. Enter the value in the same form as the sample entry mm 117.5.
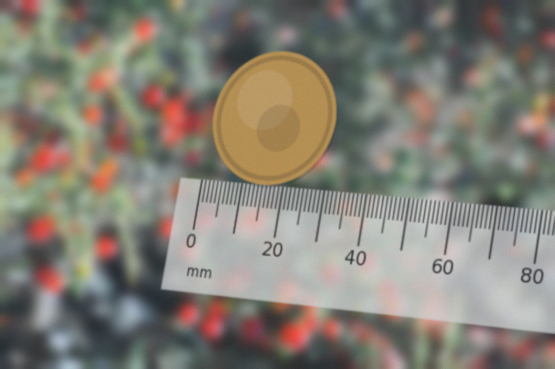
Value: mm 30
